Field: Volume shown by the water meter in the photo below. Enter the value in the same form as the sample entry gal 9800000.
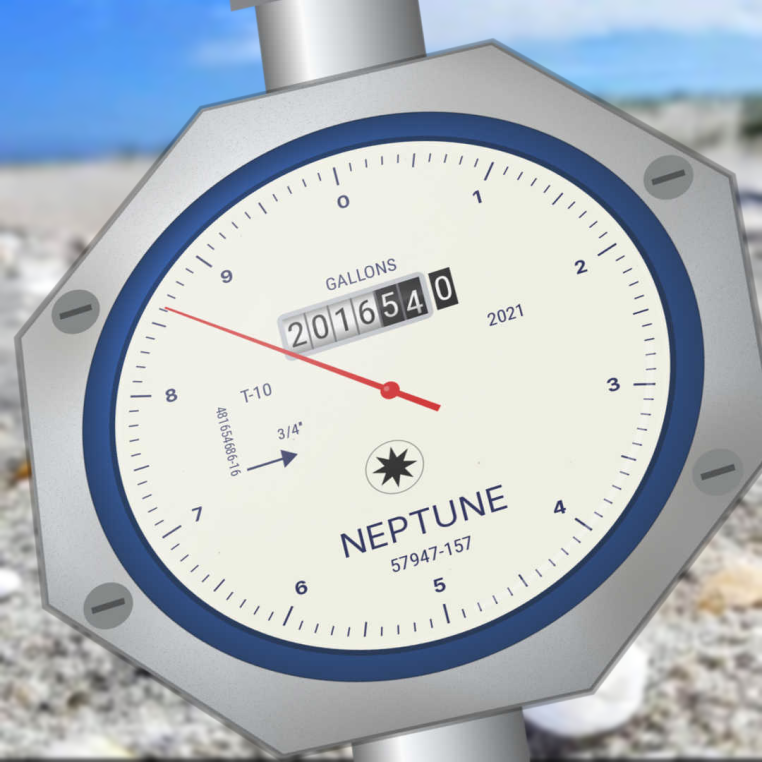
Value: gal 2016538.6
